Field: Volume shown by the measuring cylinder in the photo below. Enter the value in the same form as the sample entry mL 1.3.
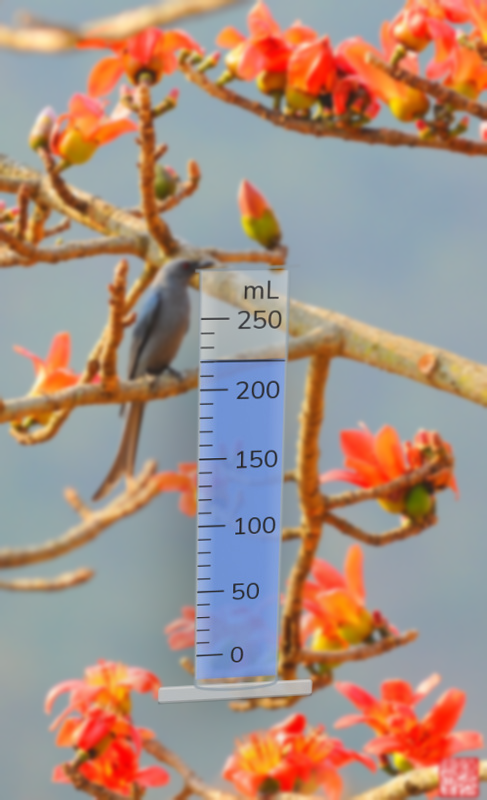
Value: mL 220
